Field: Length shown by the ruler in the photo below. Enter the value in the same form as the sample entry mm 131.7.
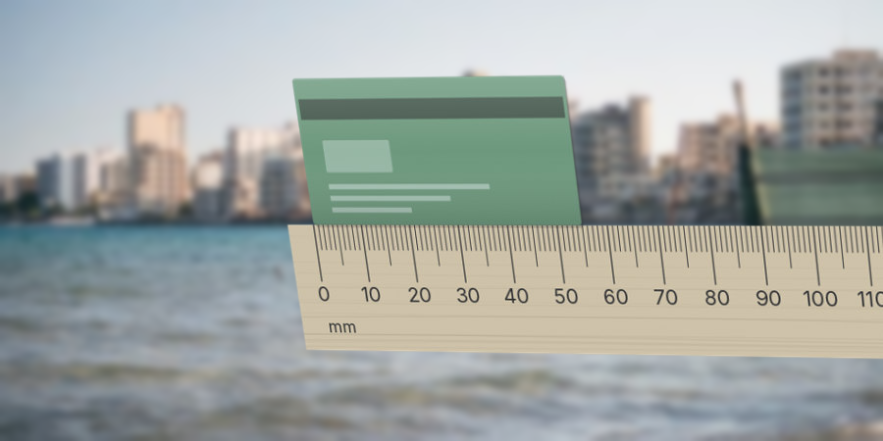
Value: mm 55
